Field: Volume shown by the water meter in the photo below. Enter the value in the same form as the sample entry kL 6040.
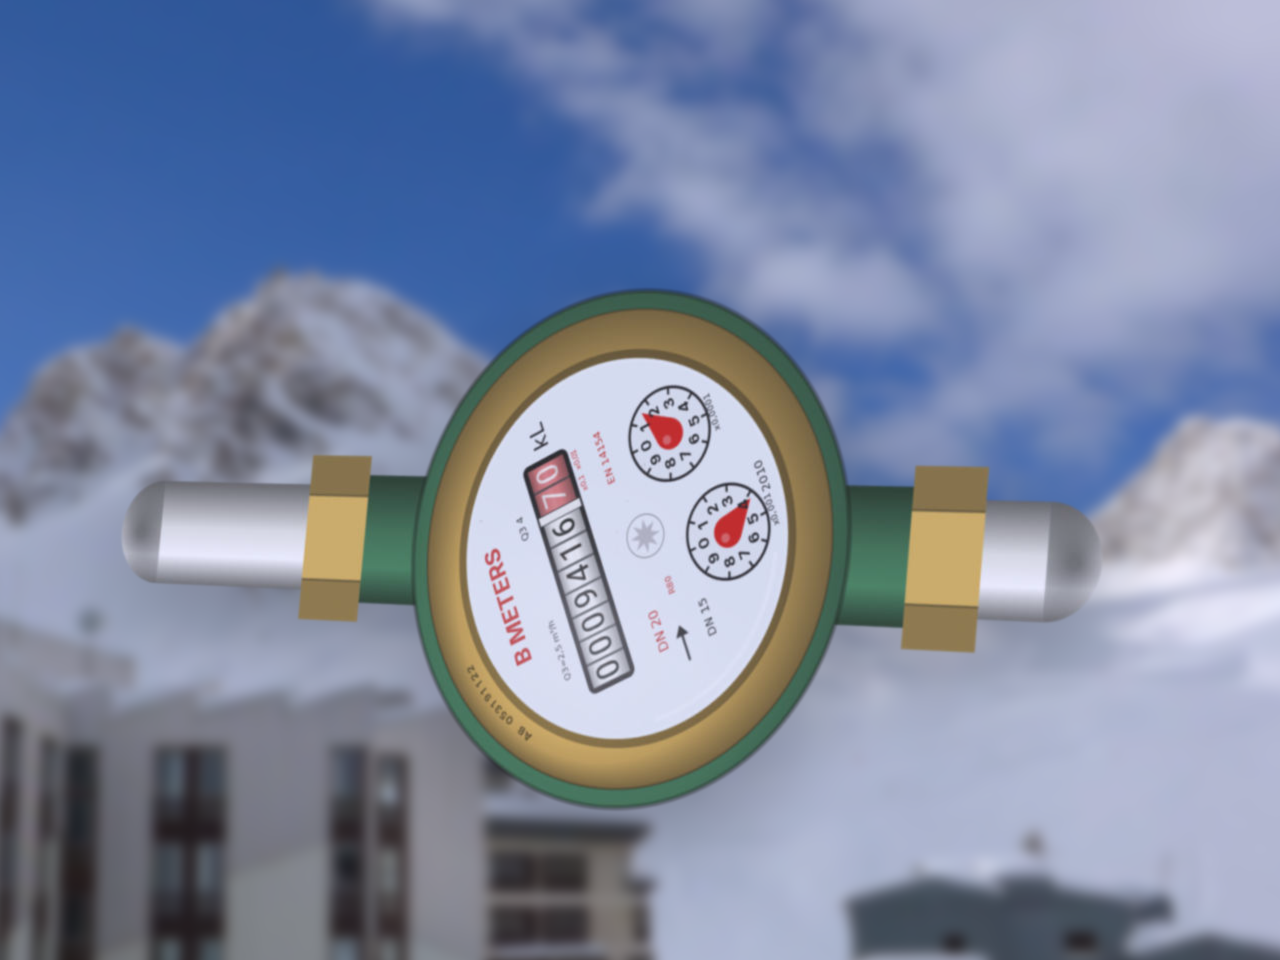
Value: kL 9416.7041
